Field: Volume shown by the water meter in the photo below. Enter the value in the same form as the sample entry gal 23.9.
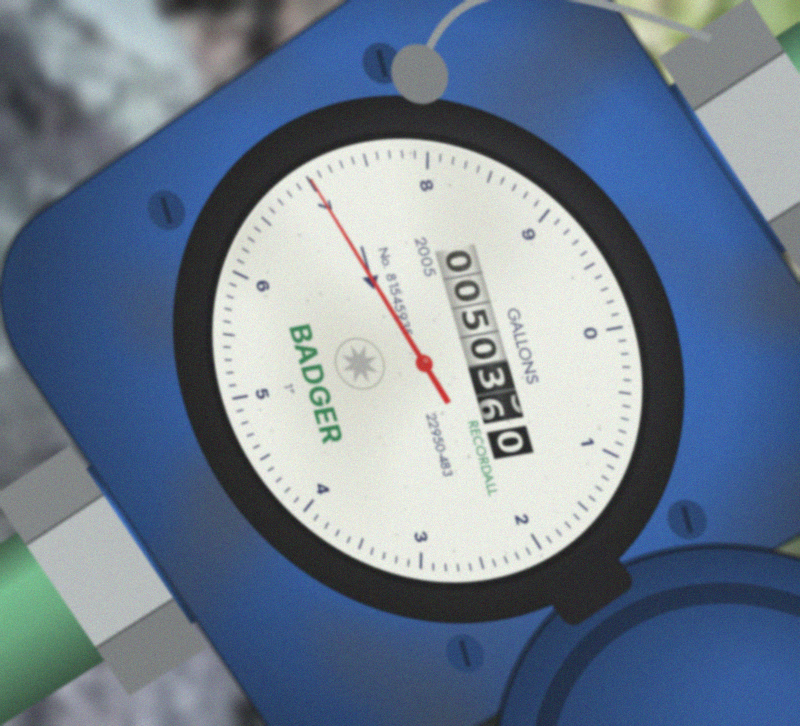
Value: gal 50357.0
